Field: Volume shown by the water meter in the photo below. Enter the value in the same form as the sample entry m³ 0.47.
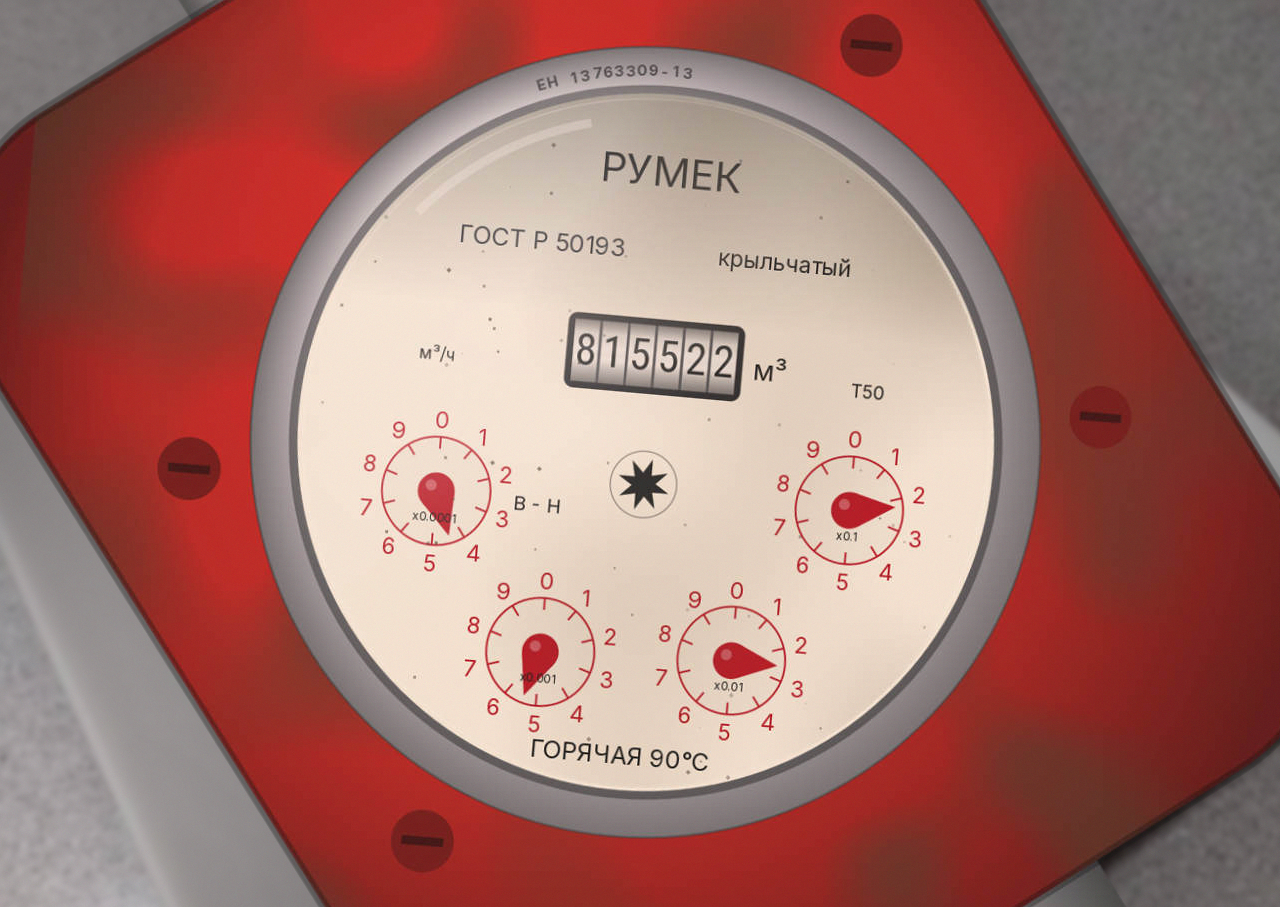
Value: m³ 815522.2254
